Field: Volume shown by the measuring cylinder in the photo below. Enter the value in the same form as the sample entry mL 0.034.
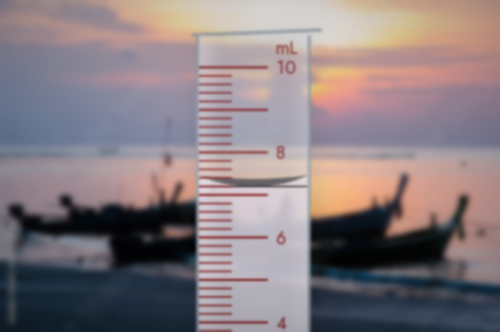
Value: mL 7.2
